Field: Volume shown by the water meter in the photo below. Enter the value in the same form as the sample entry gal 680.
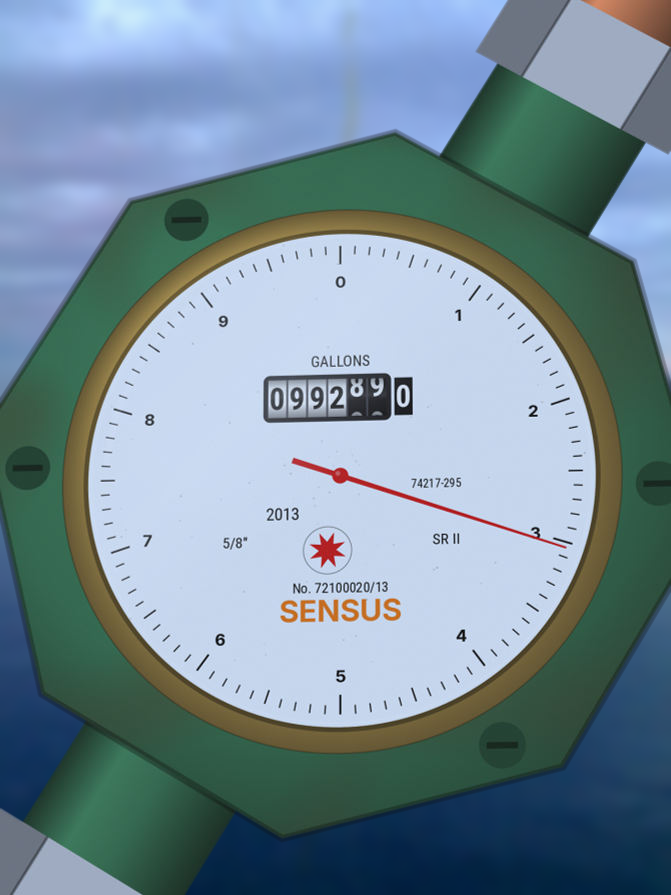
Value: gal 992893.0
